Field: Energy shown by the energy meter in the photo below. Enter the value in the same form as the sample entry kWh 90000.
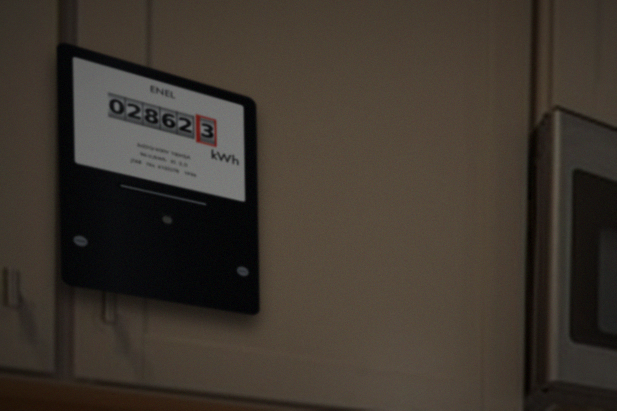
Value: kWh 2862.3
